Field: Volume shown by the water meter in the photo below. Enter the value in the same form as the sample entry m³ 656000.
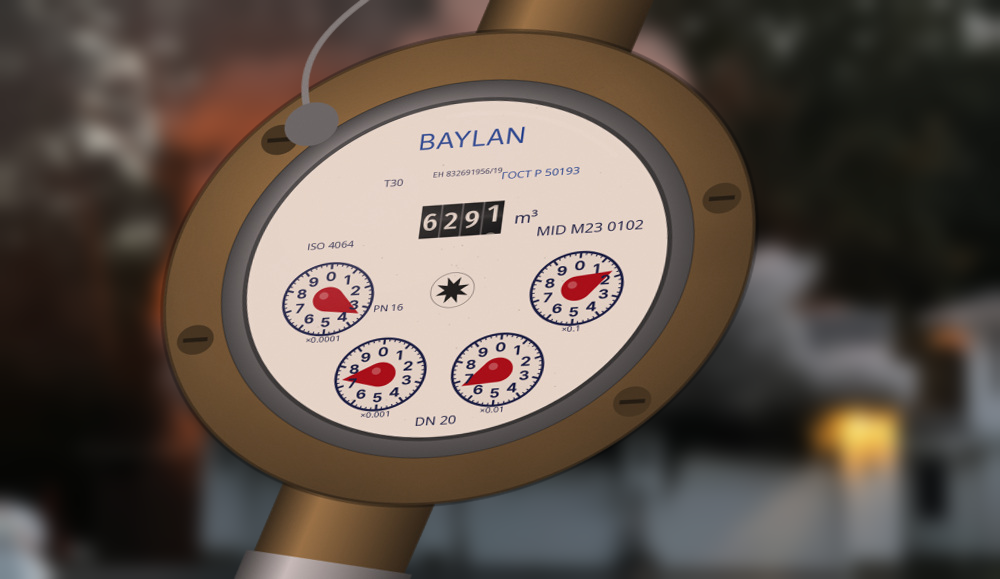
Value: m³ 6291.1673
